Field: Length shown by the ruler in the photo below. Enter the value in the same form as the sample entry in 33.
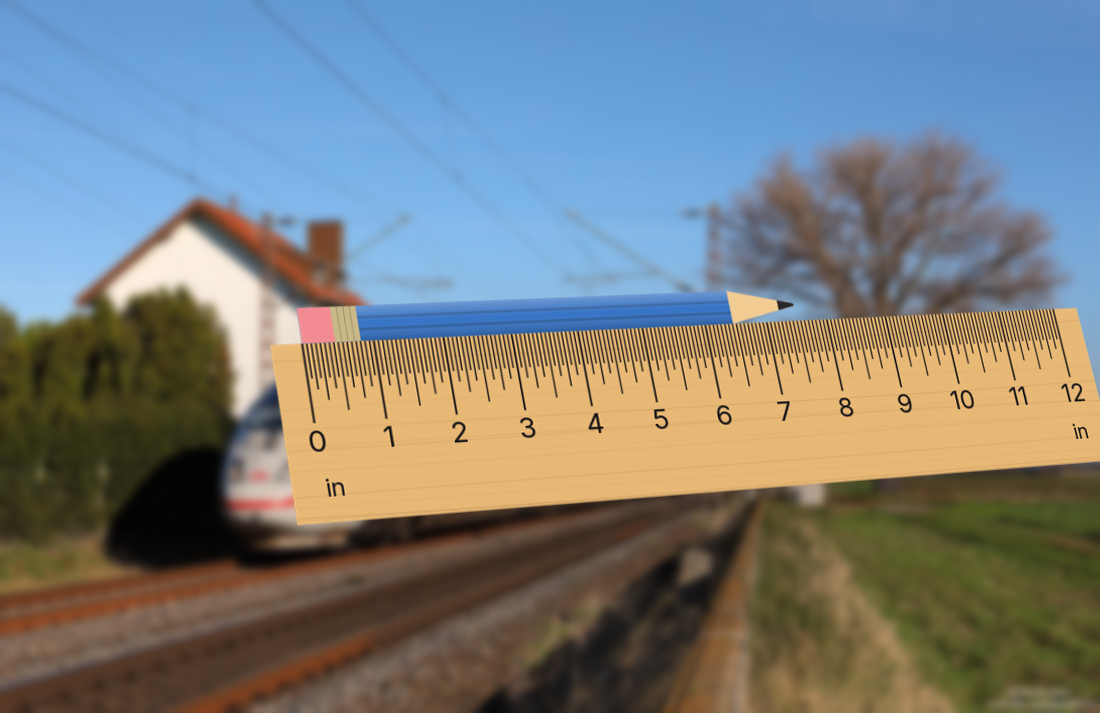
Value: in 7.5
